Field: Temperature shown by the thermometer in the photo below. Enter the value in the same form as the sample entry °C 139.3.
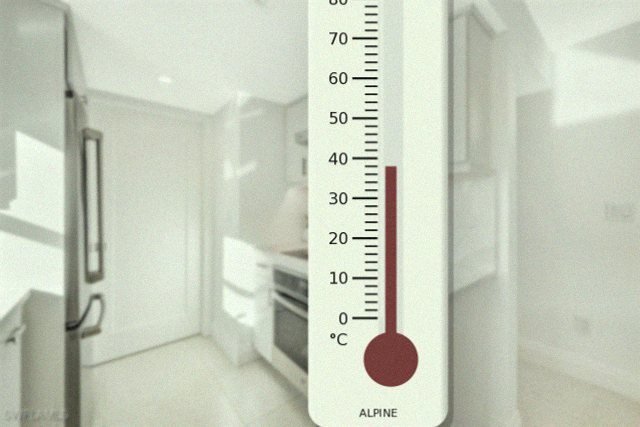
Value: °C 38
